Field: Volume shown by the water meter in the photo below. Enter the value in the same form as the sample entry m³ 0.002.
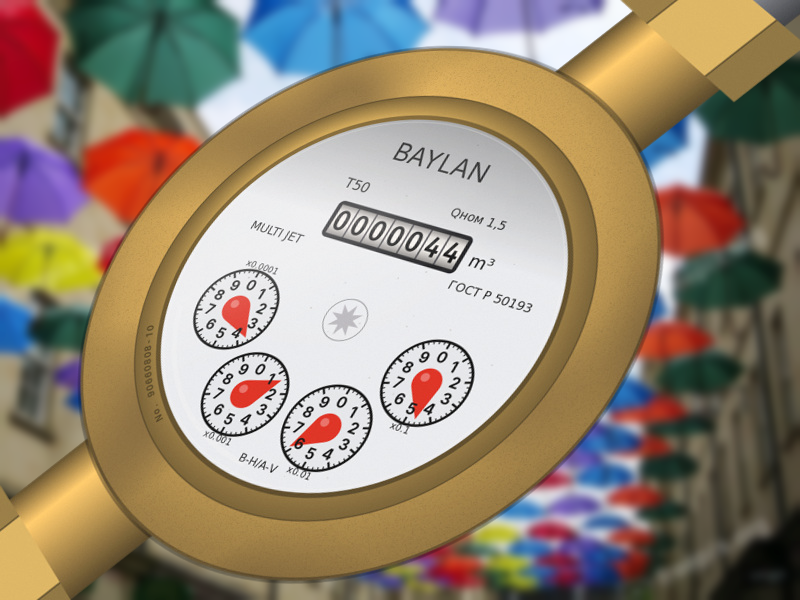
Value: m³ 44.4613
